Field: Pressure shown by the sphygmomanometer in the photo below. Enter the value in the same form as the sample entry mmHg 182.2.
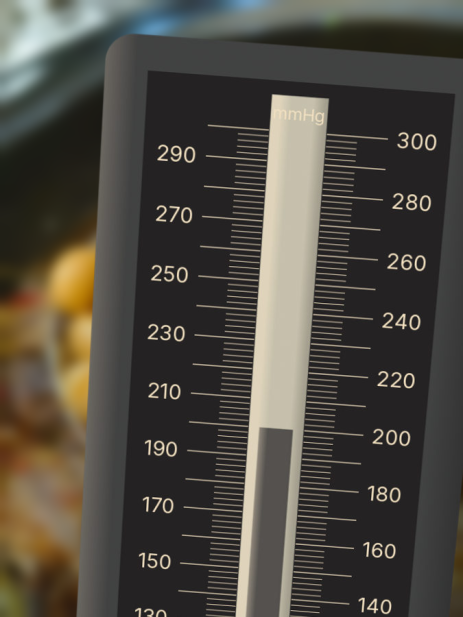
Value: mmHg 200
